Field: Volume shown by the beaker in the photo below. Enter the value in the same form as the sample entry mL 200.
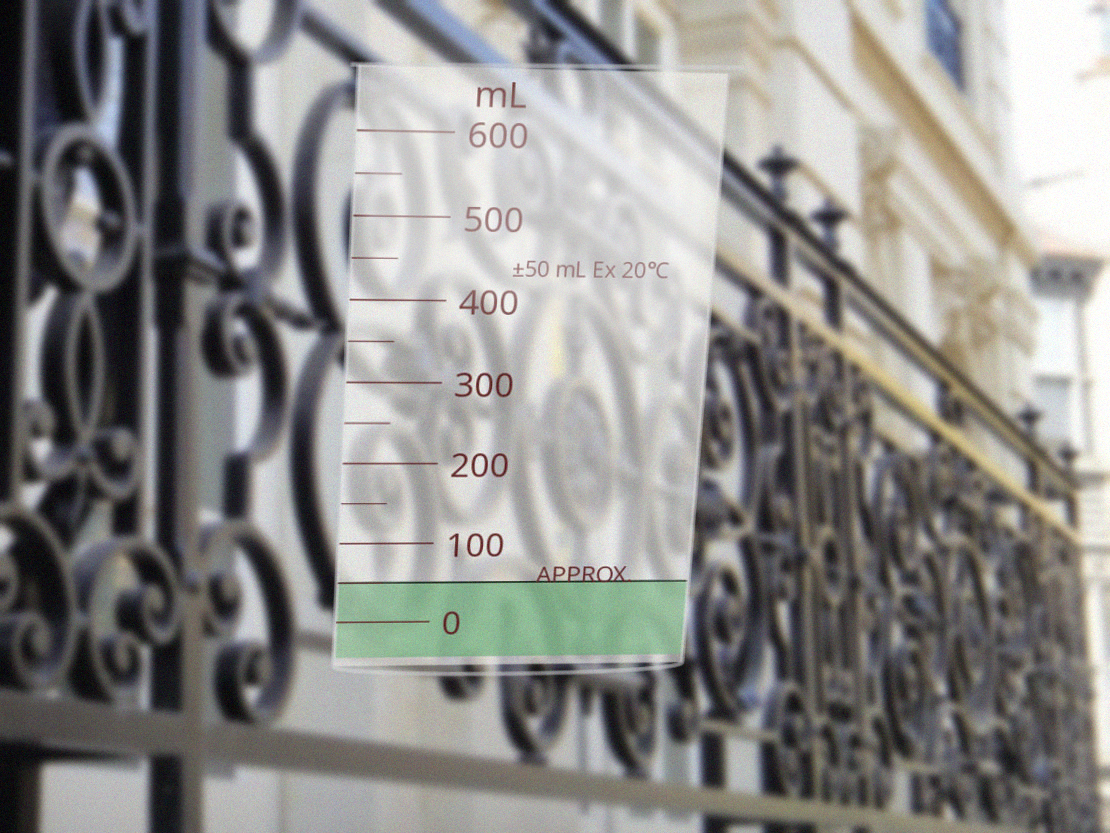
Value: mL 50
